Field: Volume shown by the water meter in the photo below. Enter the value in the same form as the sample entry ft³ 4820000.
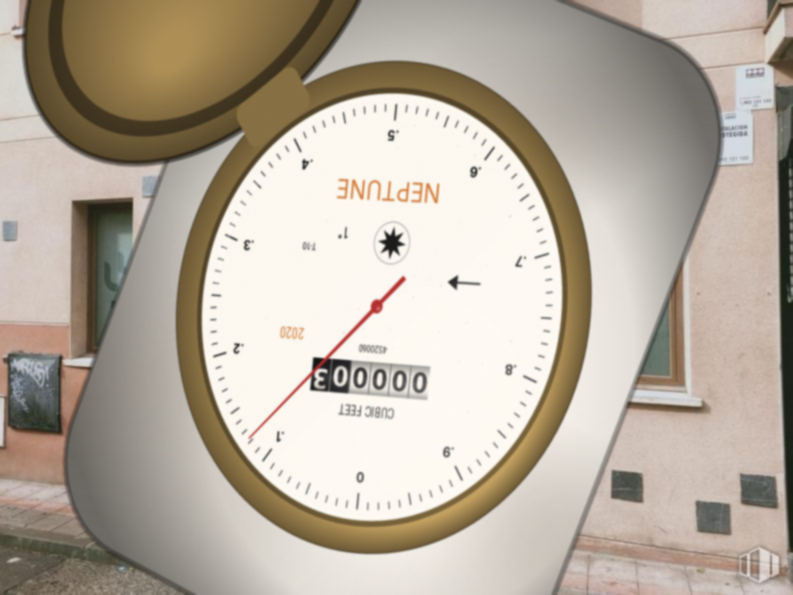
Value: ft³ 3.12
